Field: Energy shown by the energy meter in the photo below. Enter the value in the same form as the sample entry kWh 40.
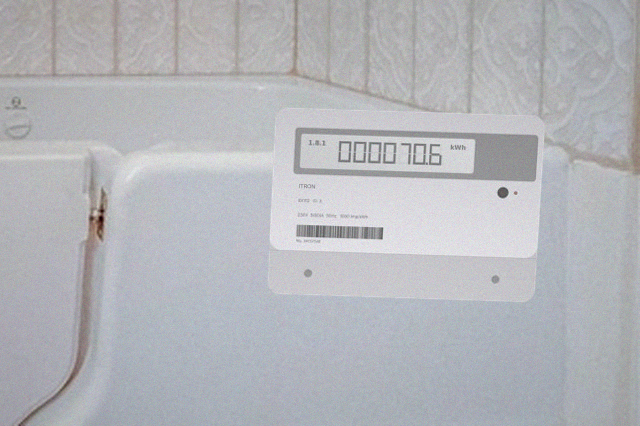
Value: kWh 70.6
